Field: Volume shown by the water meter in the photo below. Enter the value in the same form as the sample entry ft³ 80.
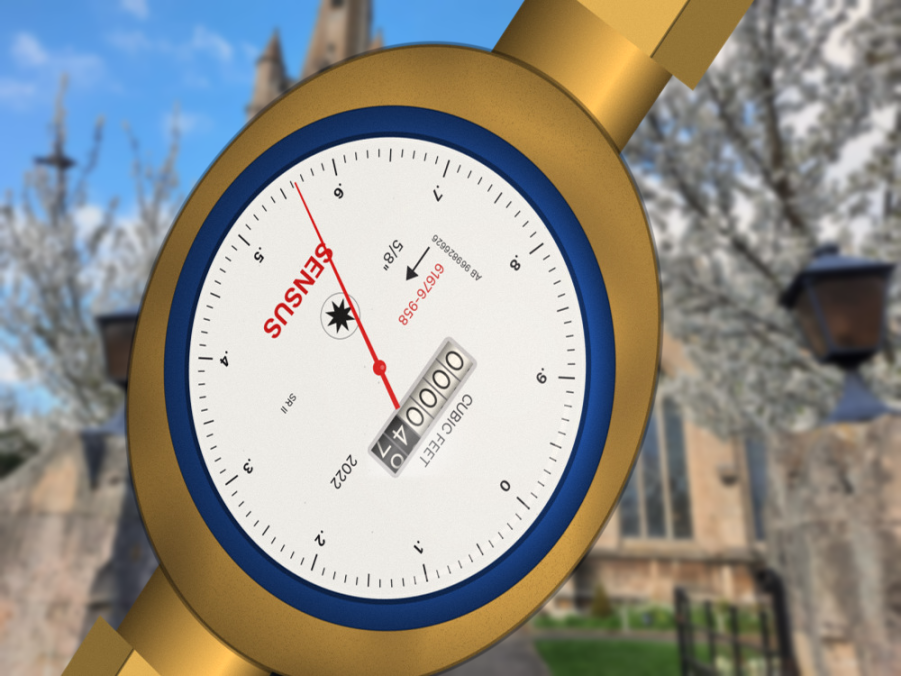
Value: ft³ 46.56
